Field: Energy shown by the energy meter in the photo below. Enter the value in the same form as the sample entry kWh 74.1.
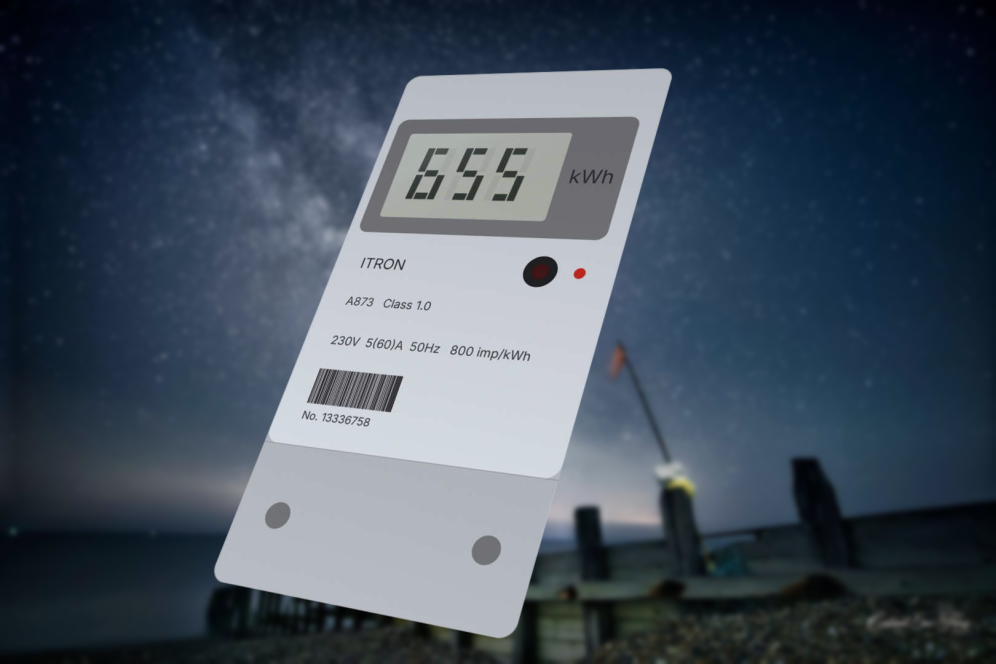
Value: kWh 655
